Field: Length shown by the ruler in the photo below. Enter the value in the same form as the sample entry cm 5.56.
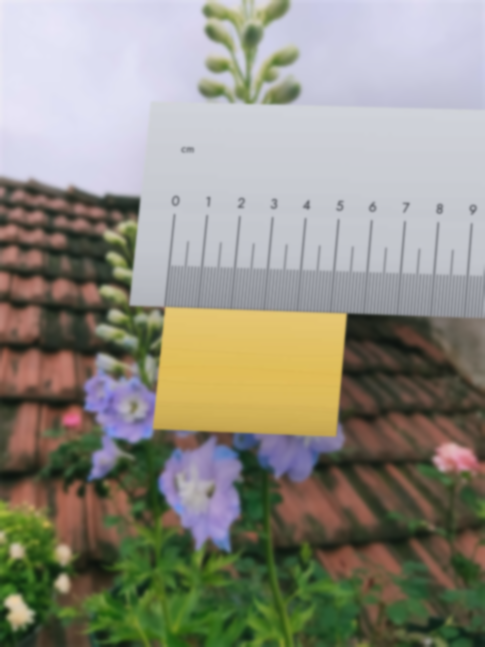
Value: cm 5.5
